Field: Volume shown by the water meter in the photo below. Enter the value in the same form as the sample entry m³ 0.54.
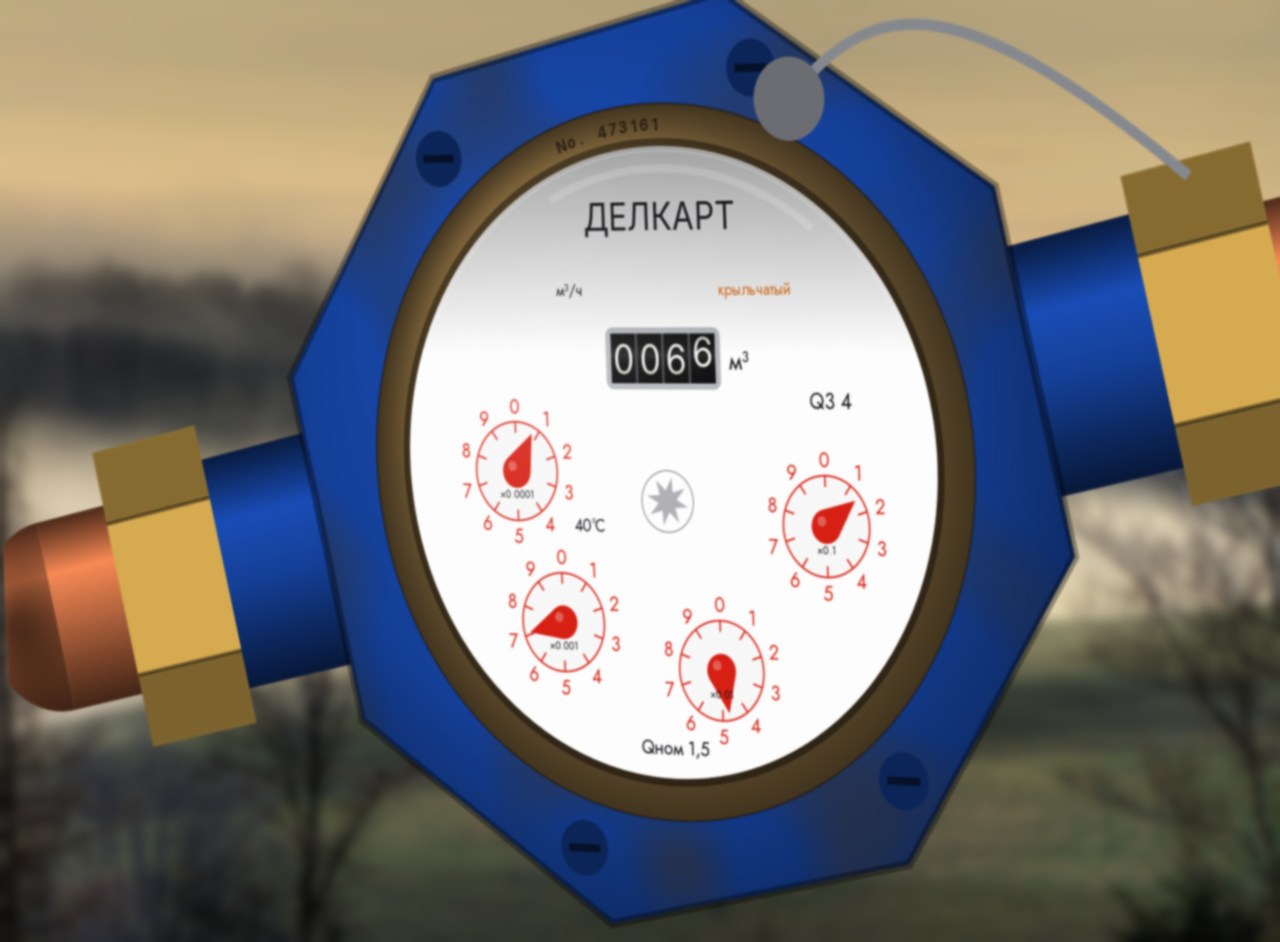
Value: m³ 66.1470
